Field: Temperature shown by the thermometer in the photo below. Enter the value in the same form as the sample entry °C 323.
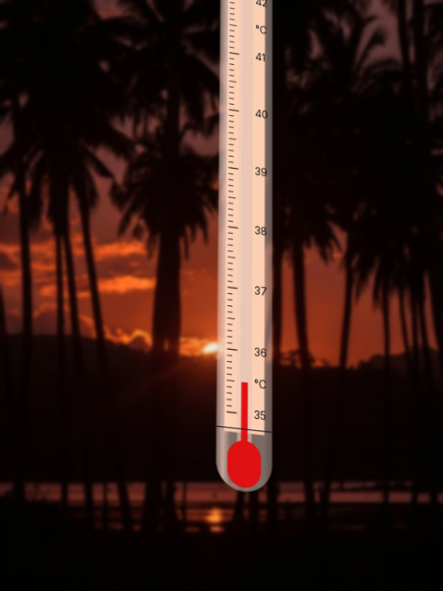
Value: °C 35.5
